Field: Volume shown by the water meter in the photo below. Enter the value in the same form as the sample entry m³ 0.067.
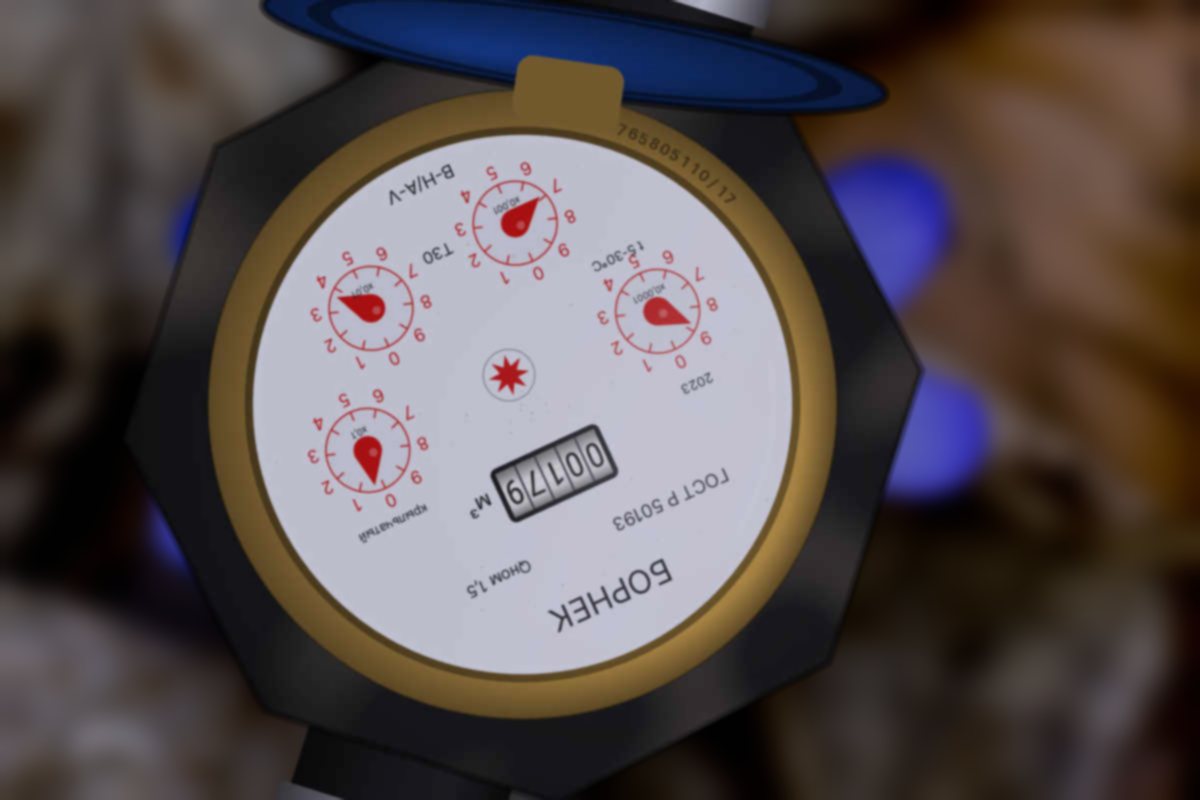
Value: m³ 179.0368
